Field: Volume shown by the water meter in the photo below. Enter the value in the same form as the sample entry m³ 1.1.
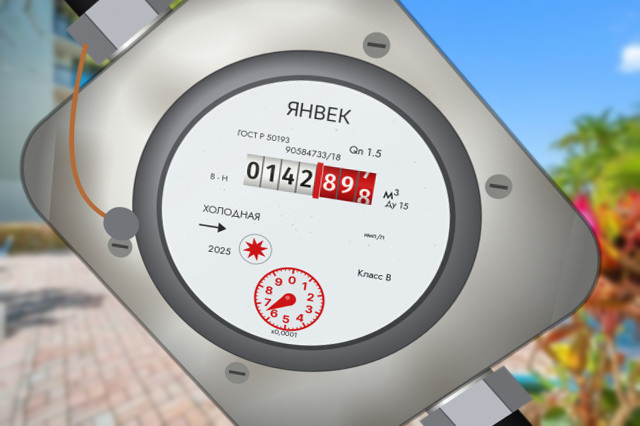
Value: m³ 142.8976
